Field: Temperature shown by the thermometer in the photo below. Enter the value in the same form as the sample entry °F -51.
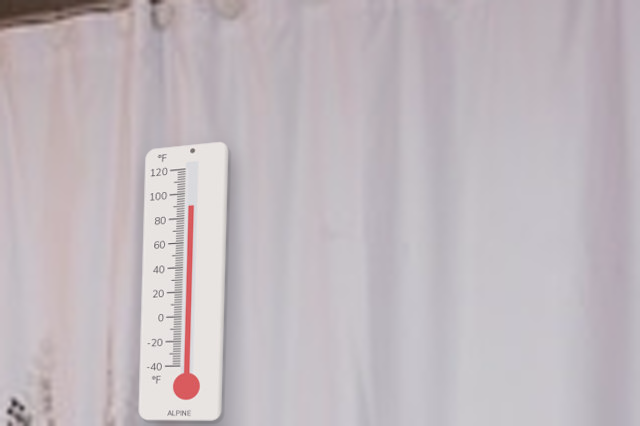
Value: °F 90
